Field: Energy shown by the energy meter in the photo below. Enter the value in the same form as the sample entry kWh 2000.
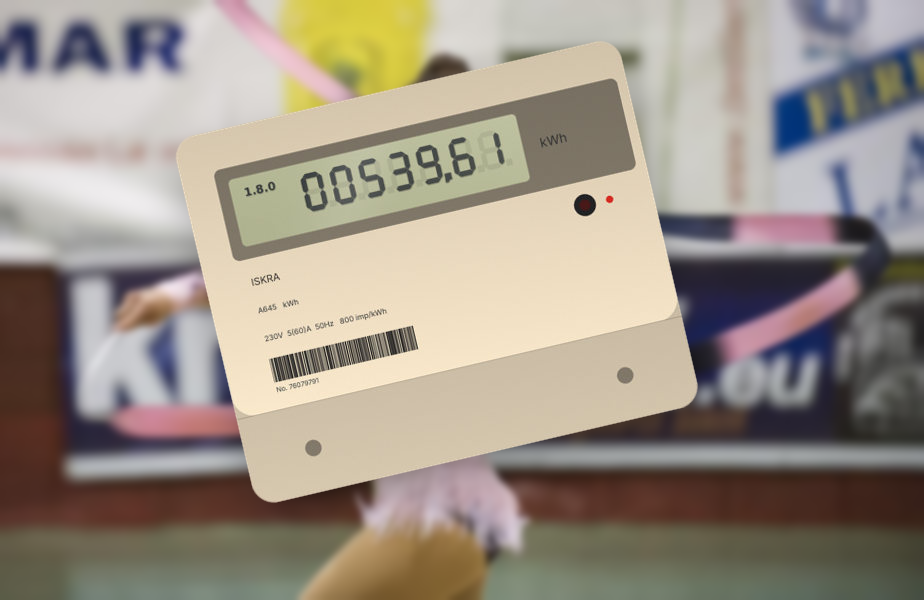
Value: kWh 539.61
